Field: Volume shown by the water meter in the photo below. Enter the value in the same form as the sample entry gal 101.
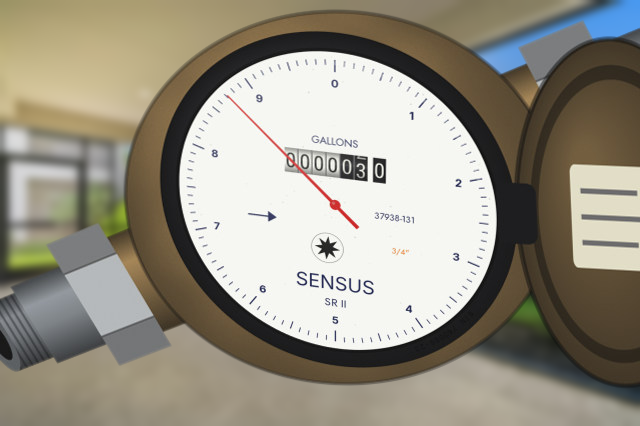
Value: gal 28.7
